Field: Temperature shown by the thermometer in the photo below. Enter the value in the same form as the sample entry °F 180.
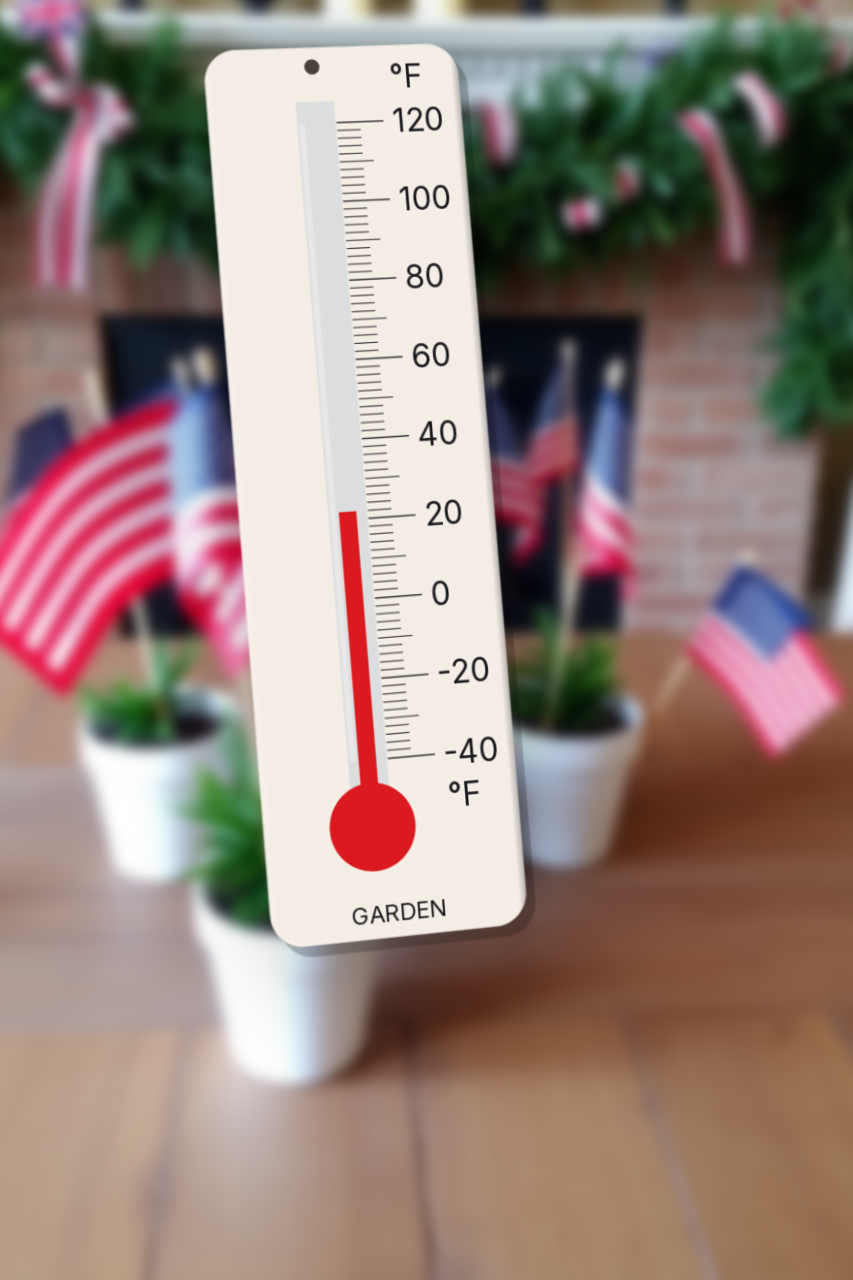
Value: °F 22
